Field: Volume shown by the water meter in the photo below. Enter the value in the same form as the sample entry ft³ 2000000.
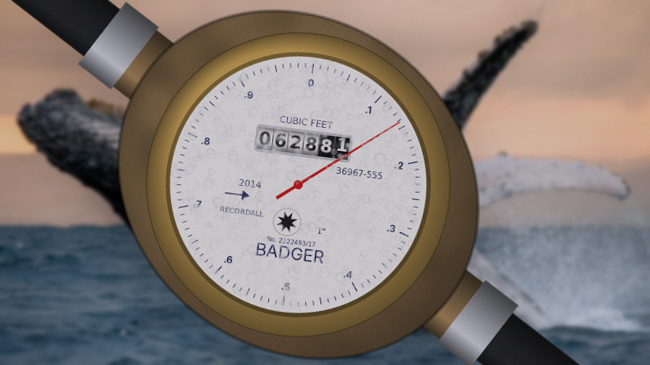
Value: ft³ 62881.14
